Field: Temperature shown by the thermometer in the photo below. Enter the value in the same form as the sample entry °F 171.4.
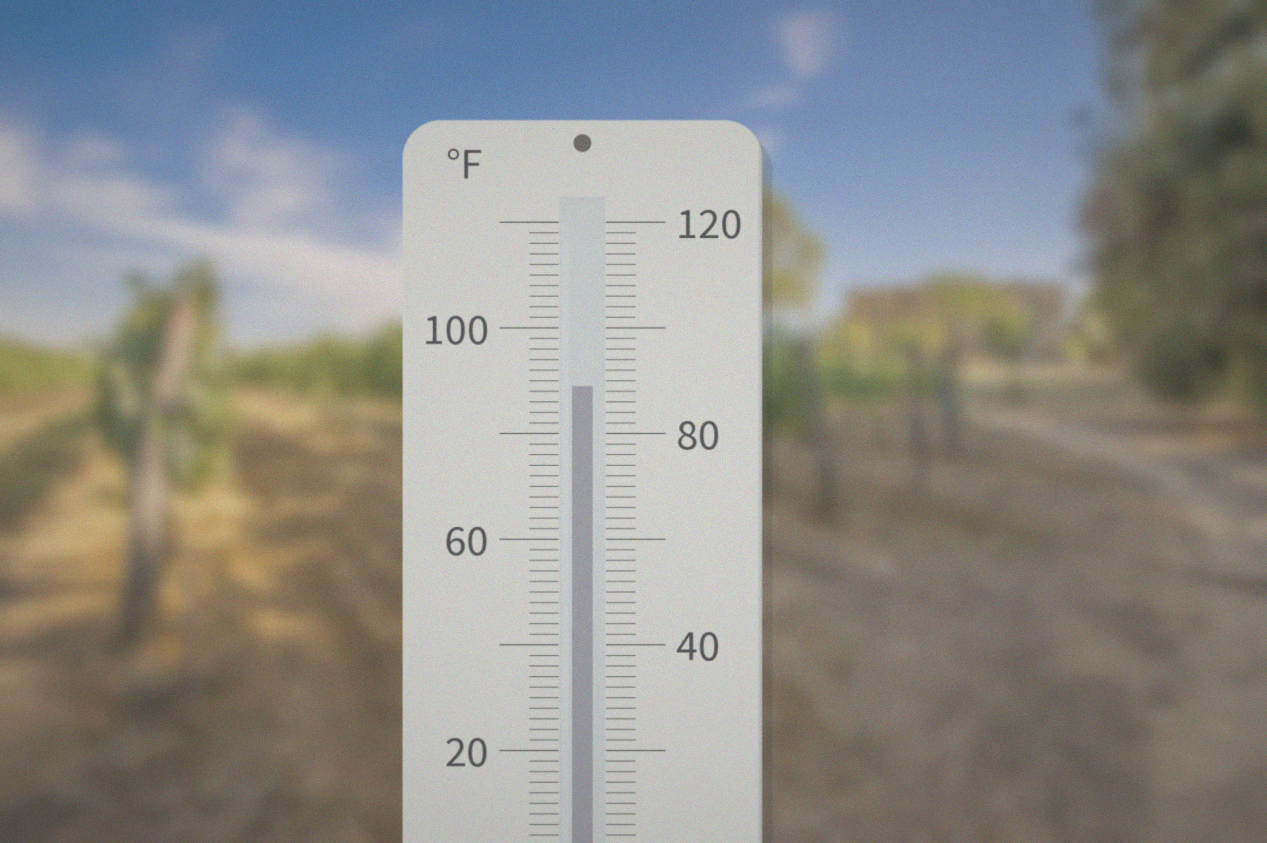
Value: °F 89
